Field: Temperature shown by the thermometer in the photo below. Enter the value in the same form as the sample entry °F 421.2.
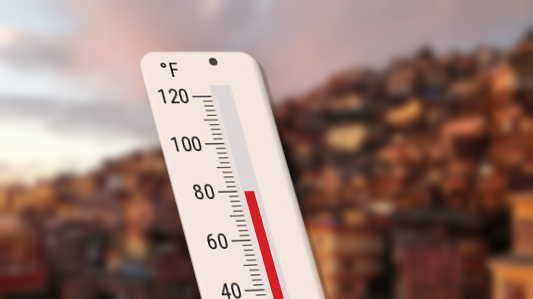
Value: °F 80
